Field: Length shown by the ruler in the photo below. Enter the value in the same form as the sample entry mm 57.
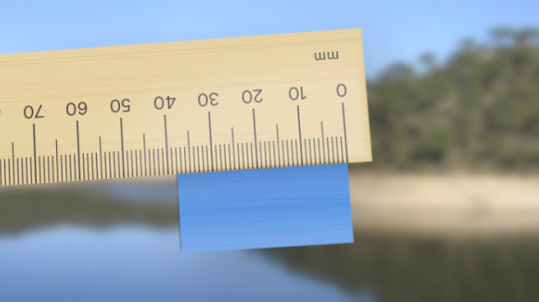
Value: mm 38
